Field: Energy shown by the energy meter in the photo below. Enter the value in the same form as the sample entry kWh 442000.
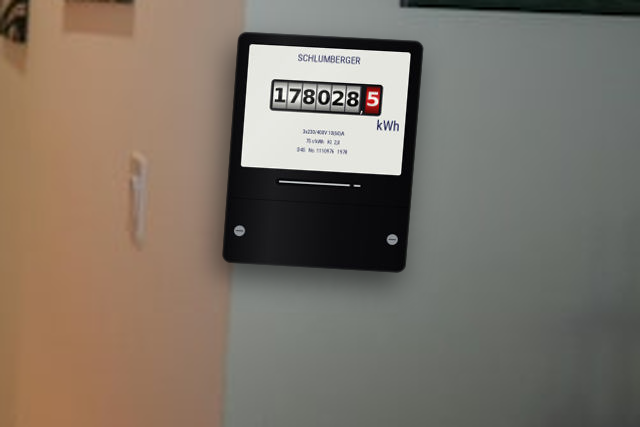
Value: kWh 178028.5
